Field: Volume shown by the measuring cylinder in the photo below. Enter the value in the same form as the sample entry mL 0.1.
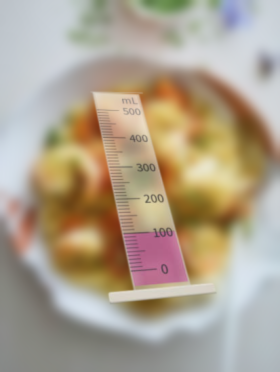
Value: mL 100
